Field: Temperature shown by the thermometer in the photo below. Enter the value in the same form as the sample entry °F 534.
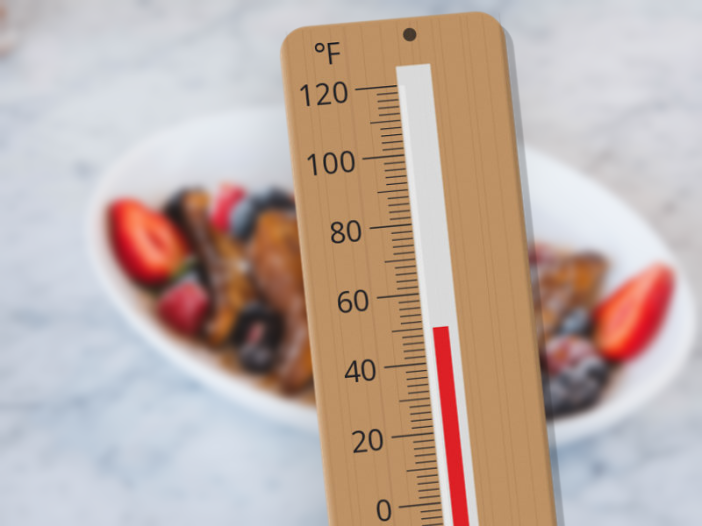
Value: °F 50
